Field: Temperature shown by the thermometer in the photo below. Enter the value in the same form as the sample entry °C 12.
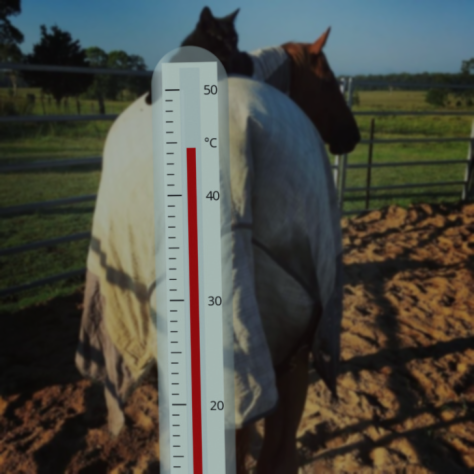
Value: °C 44.5
